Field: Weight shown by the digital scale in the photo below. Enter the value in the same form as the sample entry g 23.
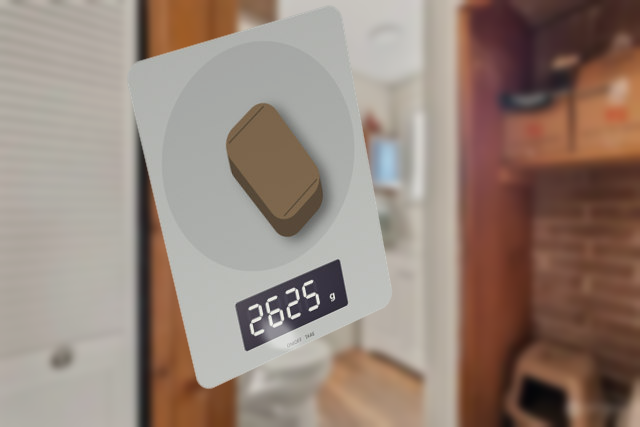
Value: g 2625
